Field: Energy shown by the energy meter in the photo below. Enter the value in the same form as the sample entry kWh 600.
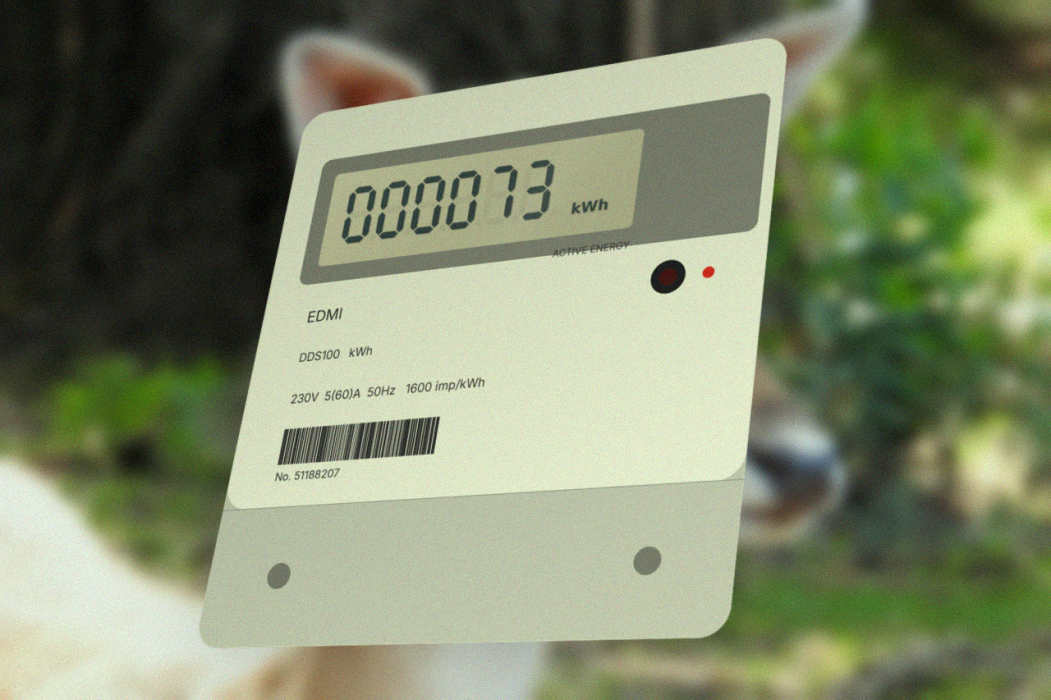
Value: kWh 73
